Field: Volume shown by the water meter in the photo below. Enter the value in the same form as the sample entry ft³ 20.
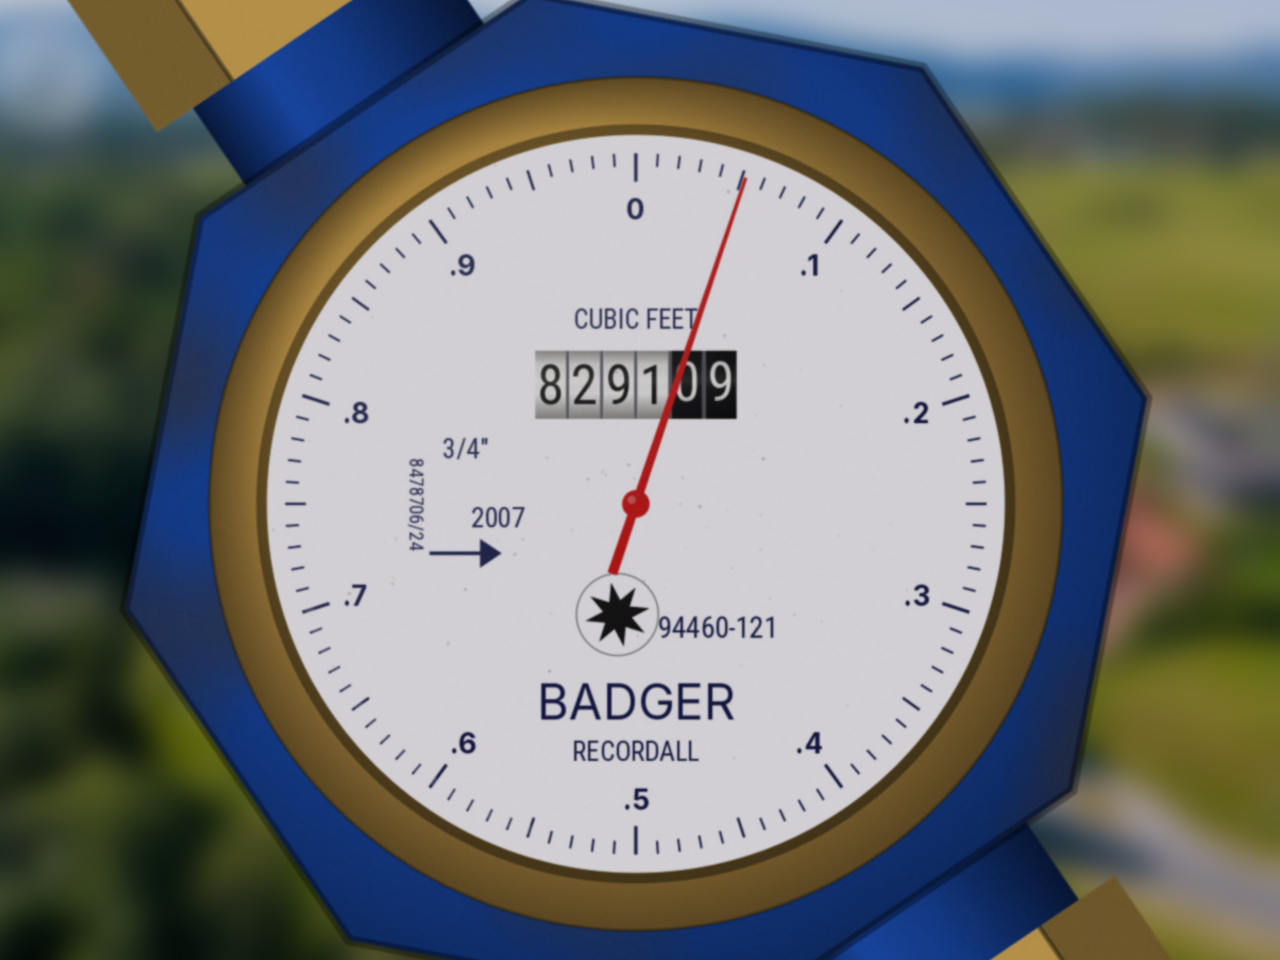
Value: ft³ 829109.05
